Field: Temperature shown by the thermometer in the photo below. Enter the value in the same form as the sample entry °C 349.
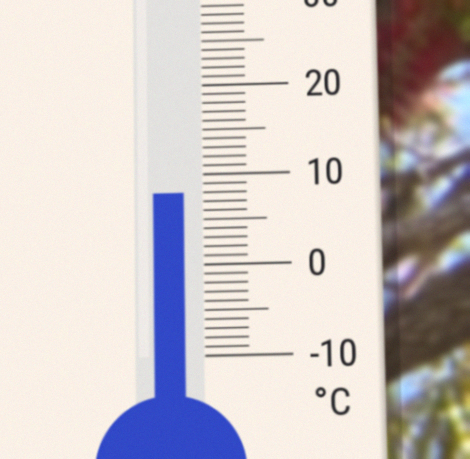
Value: °C 8
